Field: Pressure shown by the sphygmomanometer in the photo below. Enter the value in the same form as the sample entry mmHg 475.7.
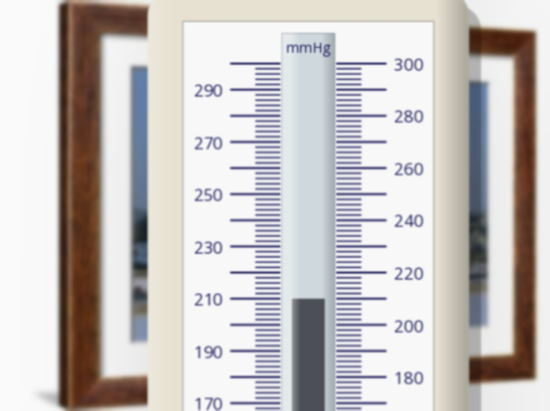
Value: mmHg 210
